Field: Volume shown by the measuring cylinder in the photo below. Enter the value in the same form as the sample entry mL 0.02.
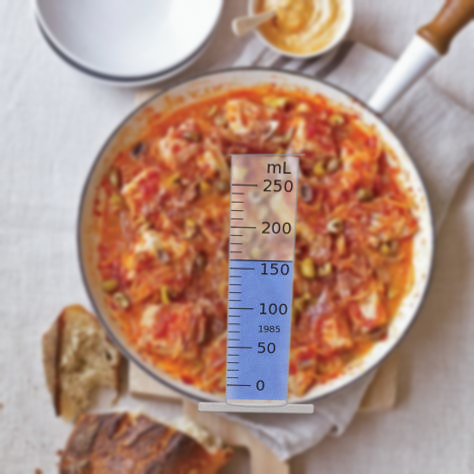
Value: mL 160
